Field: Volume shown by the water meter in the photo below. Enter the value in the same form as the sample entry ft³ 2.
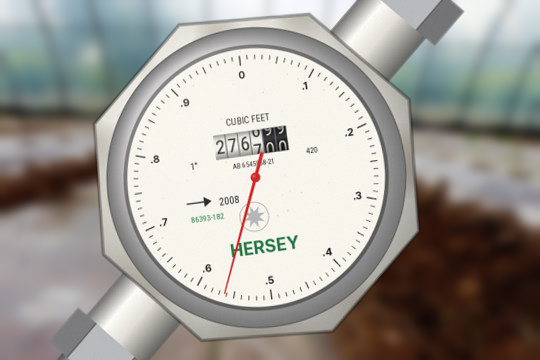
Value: ft³ 276699.56
